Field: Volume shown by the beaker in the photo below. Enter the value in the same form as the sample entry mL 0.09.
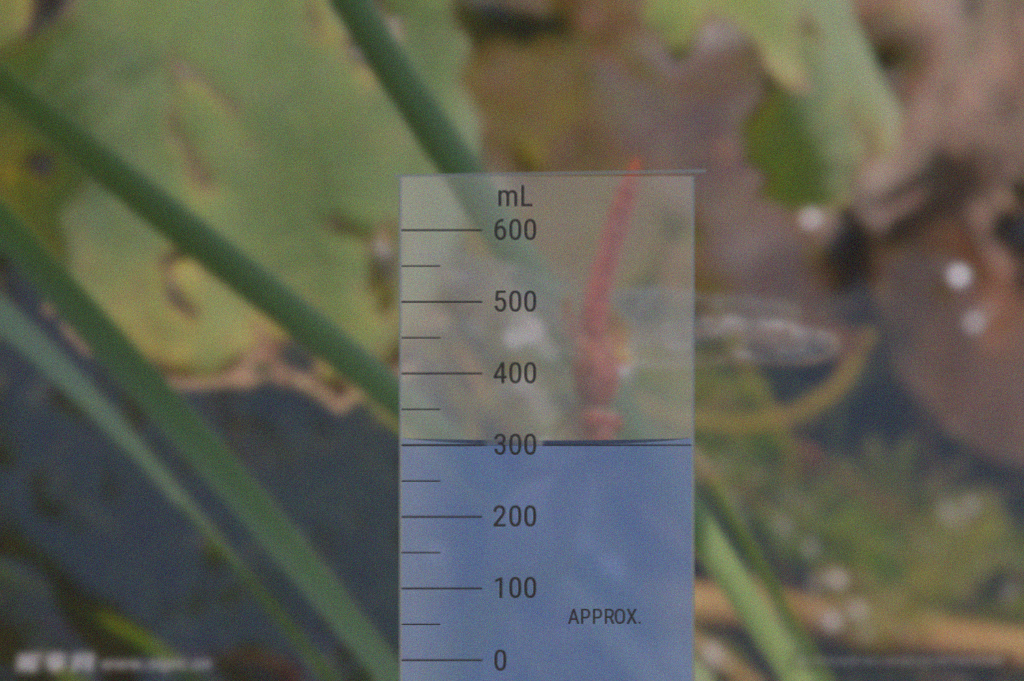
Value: mL 300
